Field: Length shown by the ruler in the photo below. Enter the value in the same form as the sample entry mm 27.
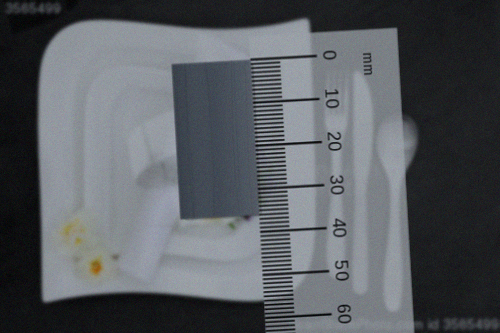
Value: mm 36
